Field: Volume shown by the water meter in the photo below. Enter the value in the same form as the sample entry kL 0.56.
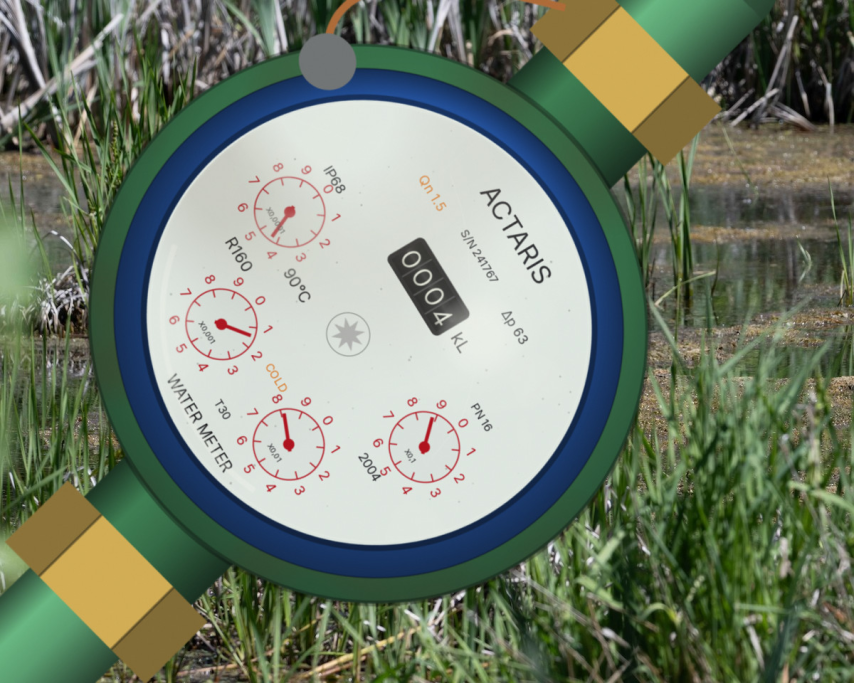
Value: kL 3.8814
